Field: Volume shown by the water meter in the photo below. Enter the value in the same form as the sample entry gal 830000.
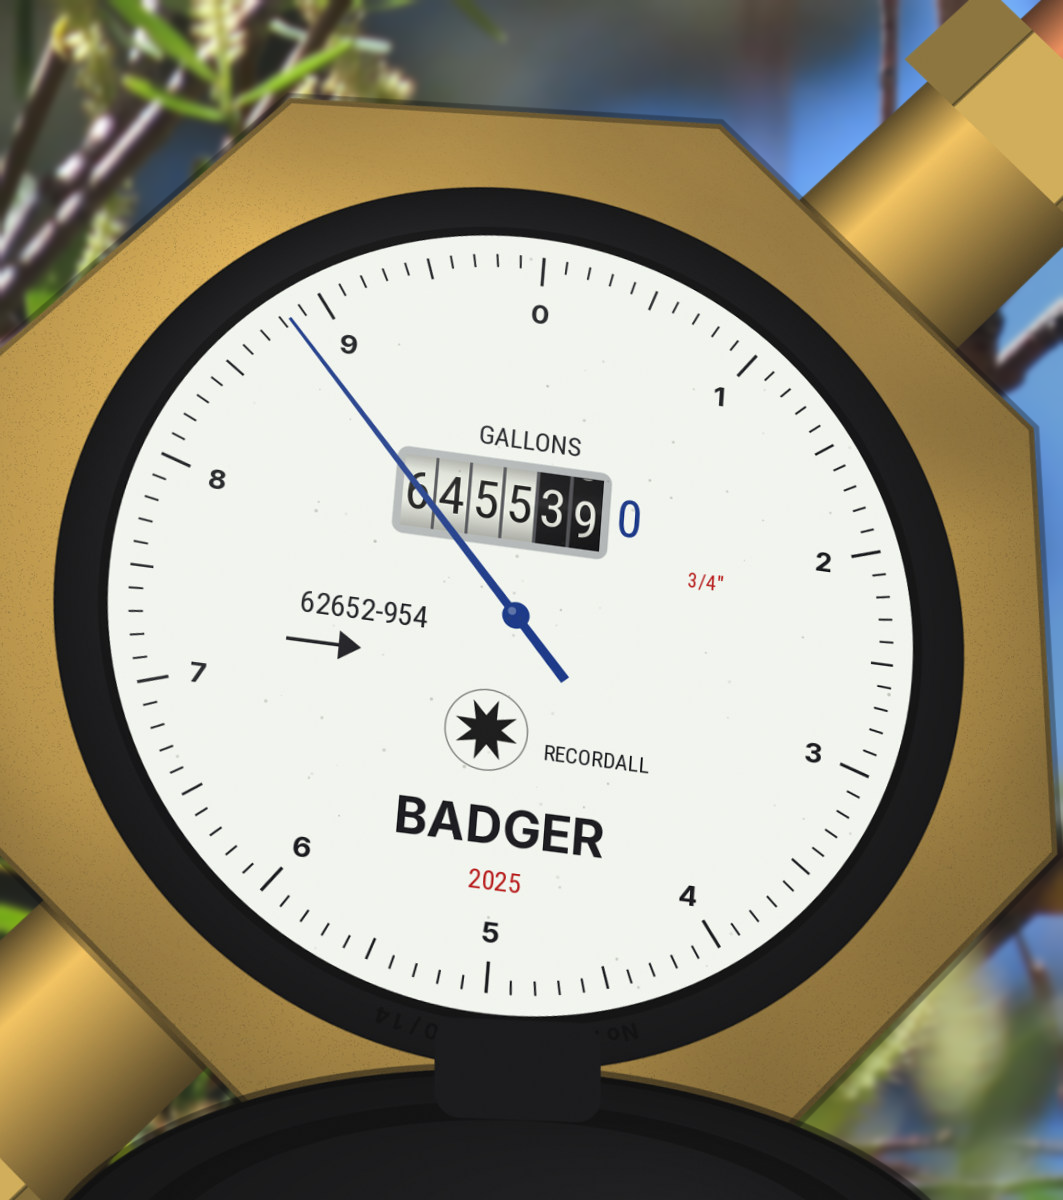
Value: gal 6455388.8
